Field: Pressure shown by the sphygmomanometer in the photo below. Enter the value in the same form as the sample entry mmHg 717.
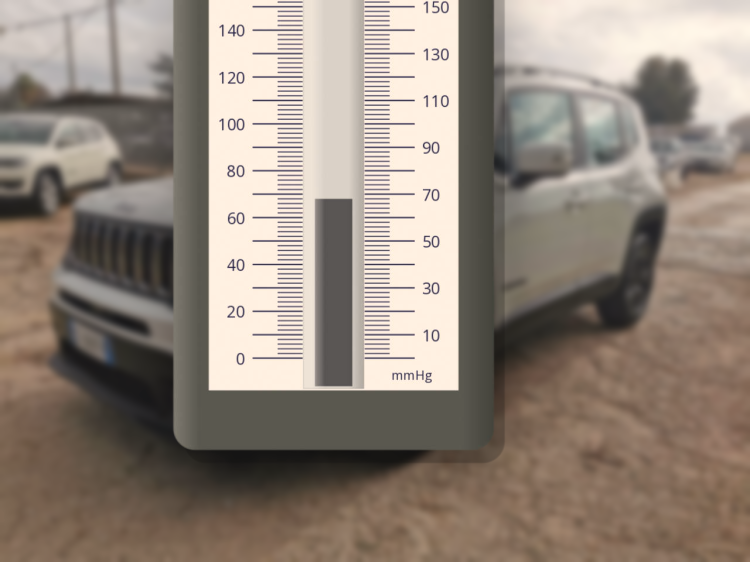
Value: mmHg 68
